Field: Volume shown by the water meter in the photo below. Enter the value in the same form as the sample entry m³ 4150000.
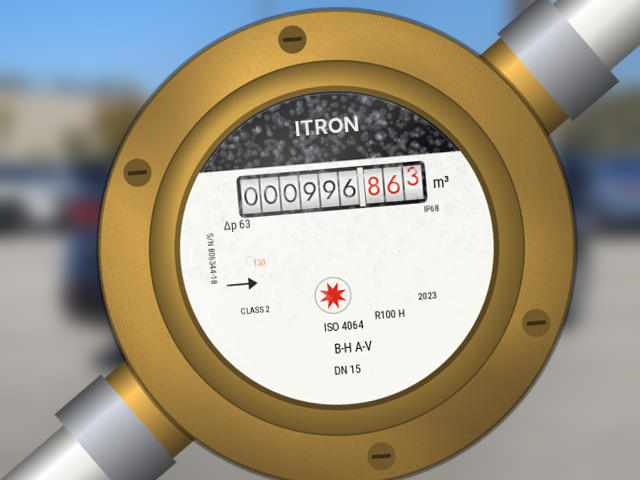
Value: m³ 996.863
